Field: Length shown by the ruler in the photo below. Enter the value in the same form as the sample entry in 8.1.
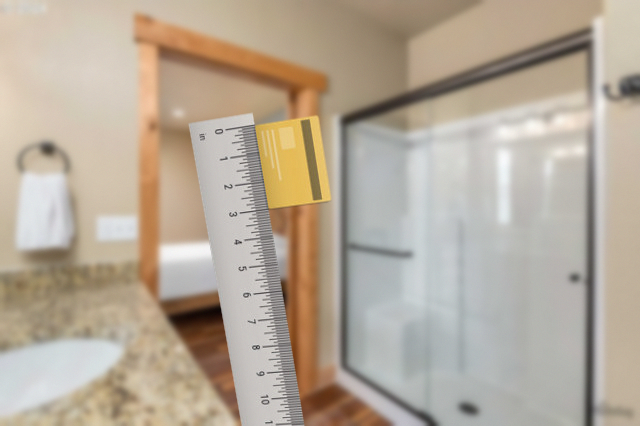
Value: in 3
